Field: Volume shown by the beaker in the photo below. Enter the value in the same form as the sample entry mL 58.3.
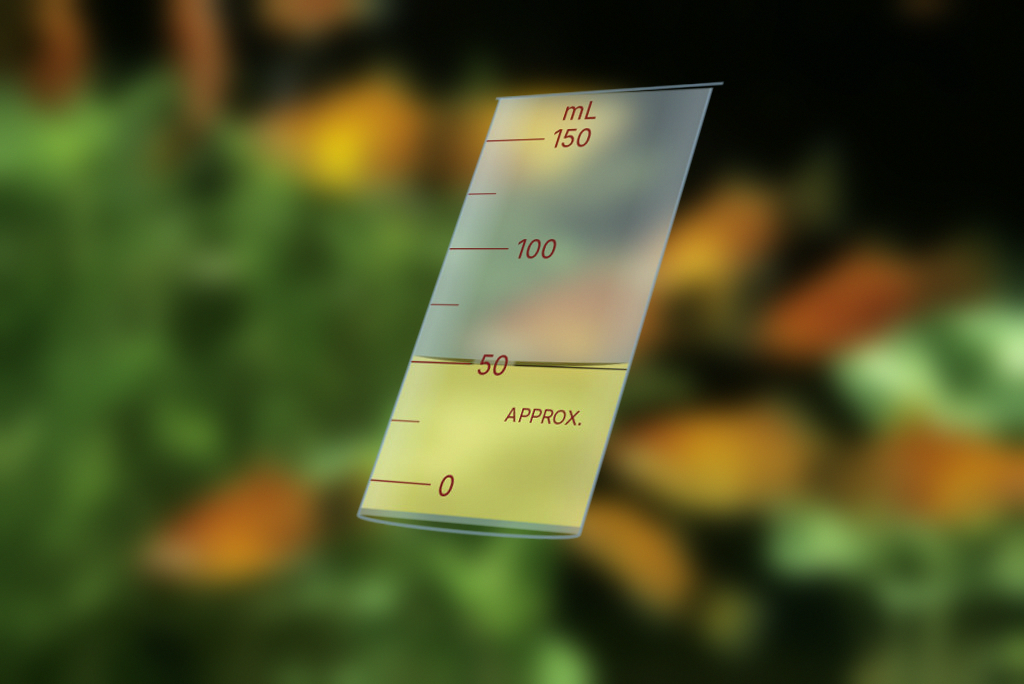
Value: mL 50
